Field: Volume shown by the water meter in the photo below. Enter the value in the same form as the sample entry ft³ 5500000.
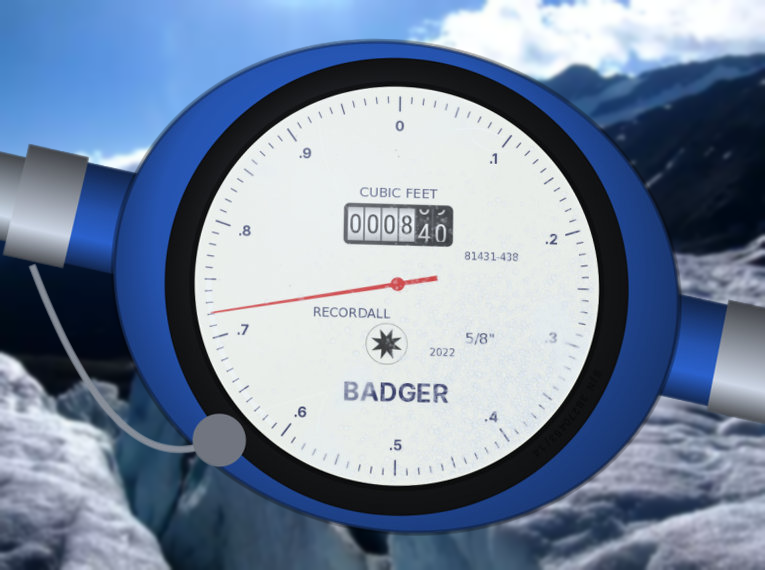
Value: ft³ 839.72
